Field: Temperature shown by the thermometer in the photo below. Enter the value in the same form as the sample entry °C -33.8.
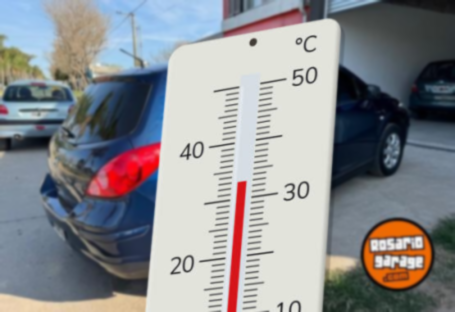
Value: °C 33
